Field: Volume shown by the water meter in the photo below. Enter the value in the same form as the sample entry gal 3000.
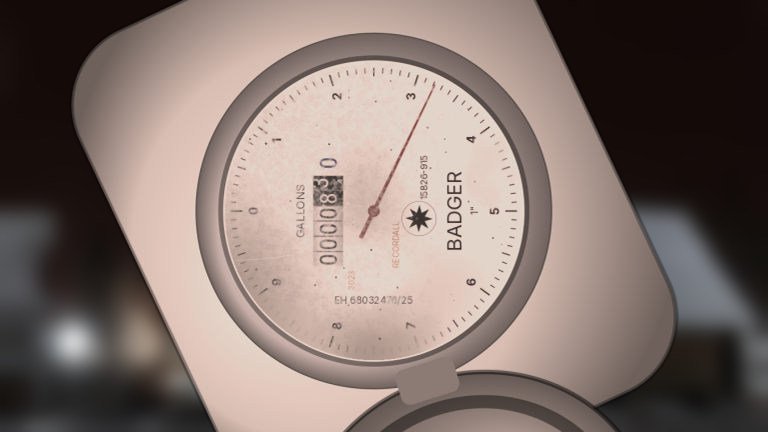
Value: gal 833.2
